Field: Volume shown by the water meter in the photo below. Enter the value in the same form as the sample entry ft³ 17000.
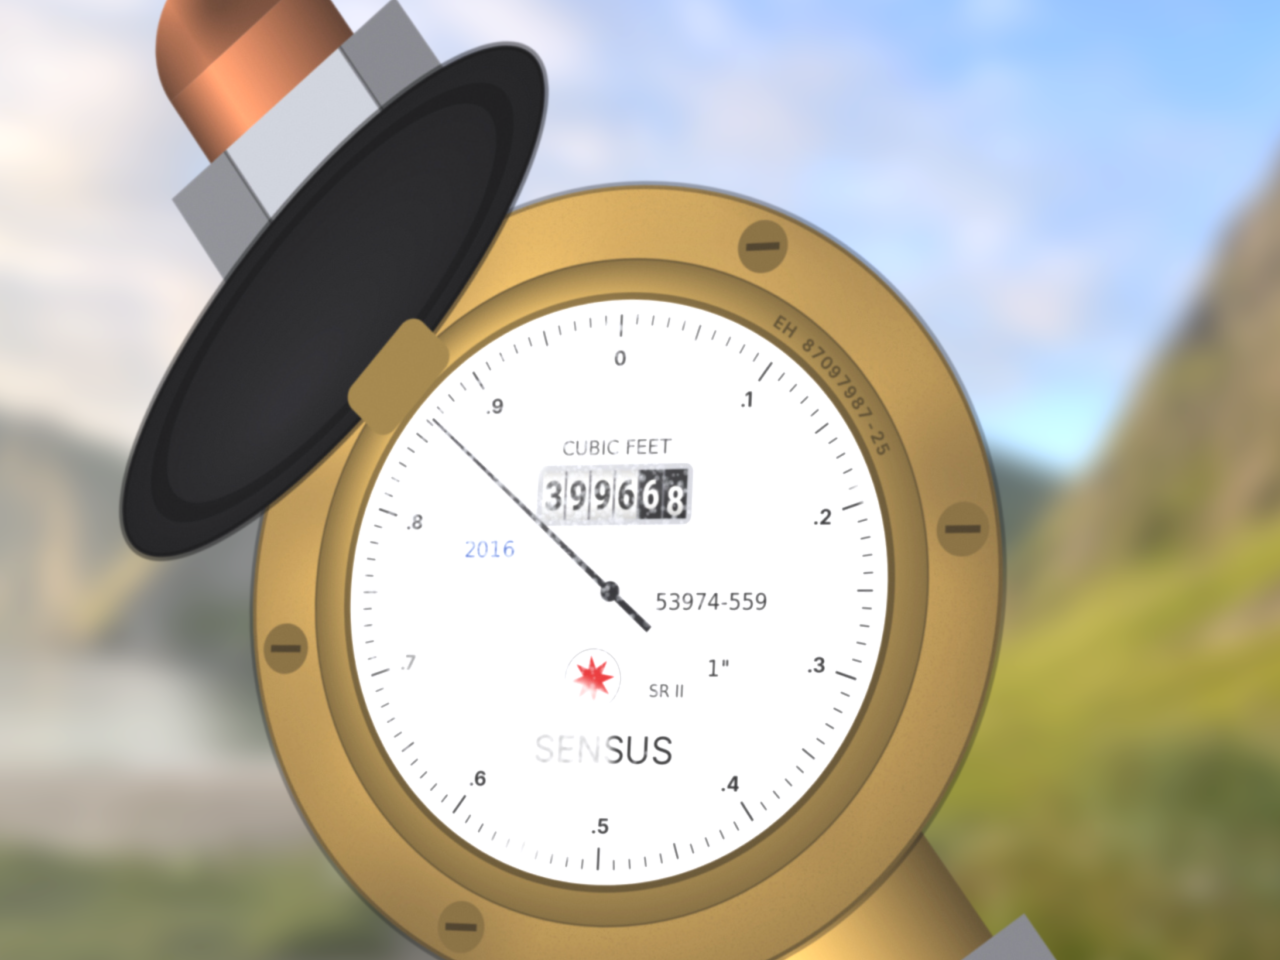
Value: ft³ 399667.86
